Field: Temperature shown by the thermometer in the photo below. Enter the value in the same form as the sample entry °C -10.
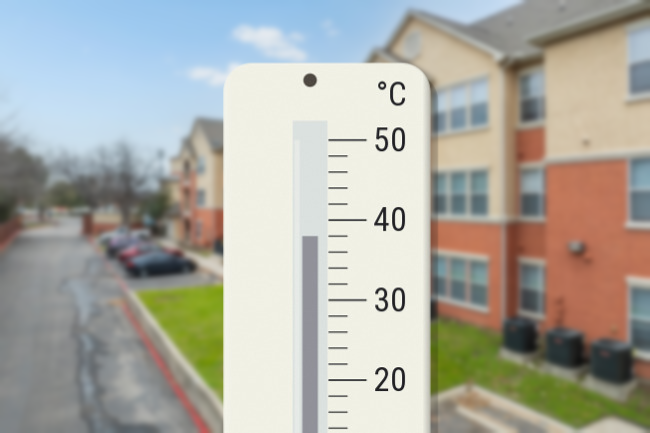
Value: °C 38
